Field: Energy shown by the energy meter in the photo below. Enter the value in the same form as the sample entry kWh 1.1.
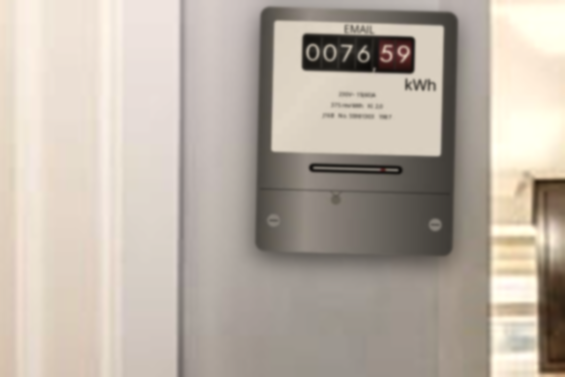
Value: kWh 76.59
